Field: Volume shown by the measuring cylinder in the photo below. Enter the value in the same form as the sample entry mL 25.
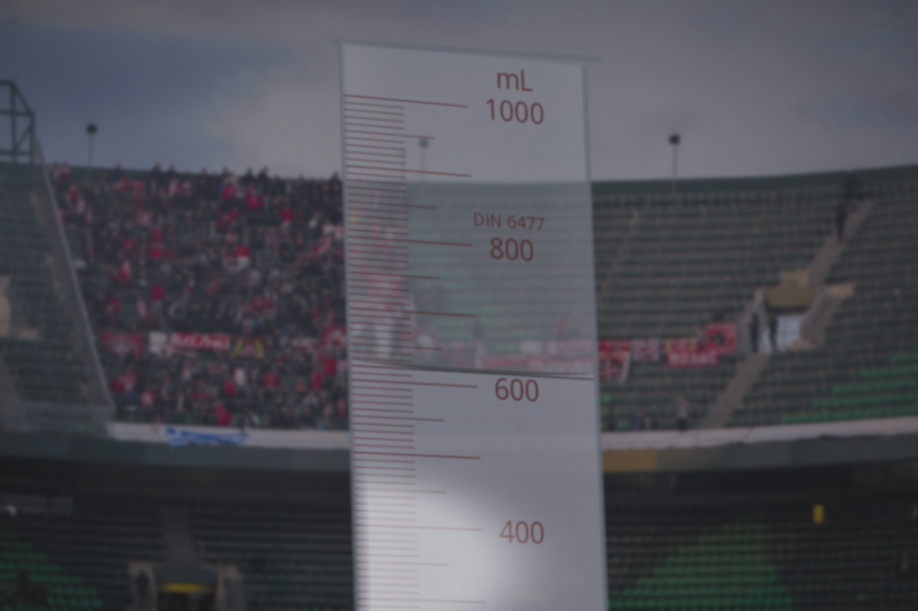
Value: mL 620
